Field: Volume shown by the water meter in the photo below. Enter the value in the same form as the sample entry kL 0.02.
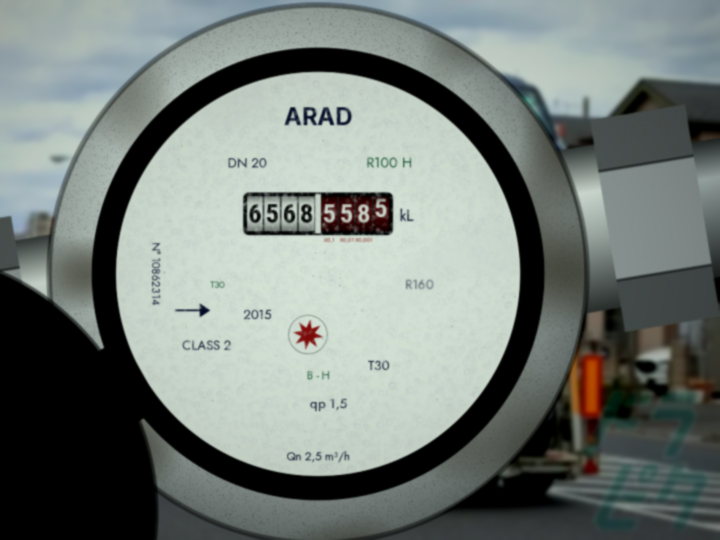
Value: kL 6568.5585
